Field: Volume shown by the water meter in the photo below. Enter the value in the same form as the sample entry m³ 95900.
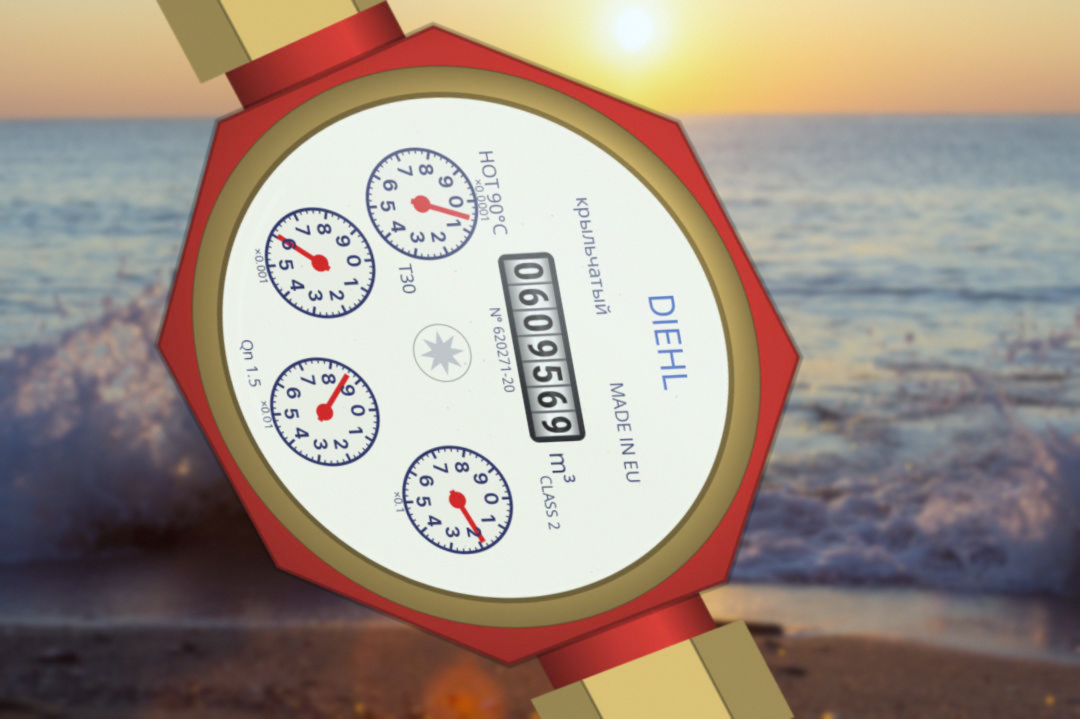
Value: m³ 609569.1860
